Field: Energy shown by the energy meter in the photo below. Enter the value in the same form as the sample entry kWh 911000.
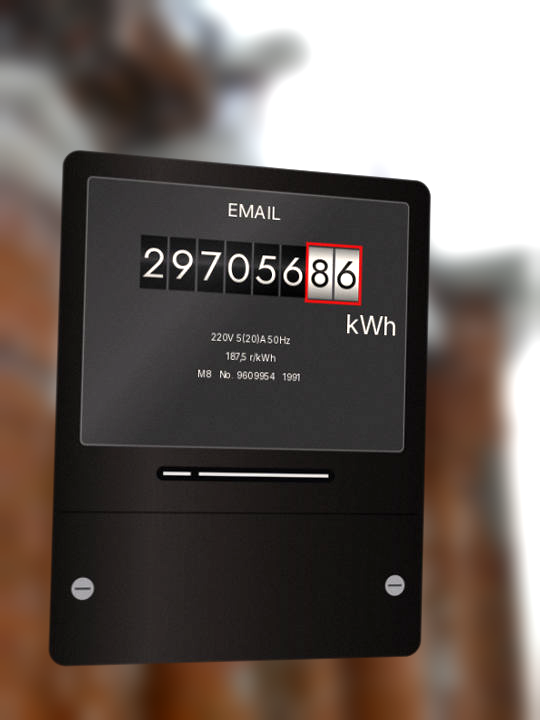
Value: kWh 297056.86
